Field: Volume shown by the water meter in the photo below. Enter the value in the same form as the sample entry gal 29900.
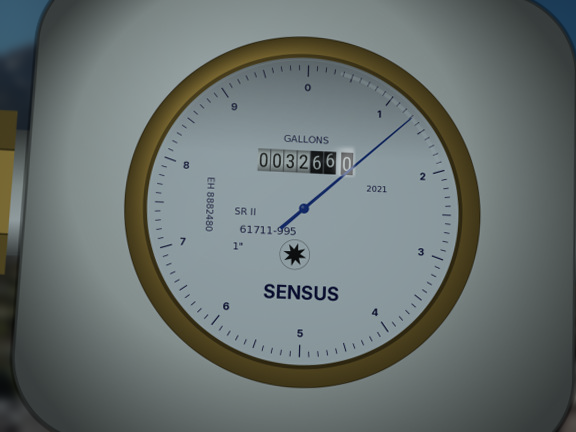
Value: gal 32661.3
